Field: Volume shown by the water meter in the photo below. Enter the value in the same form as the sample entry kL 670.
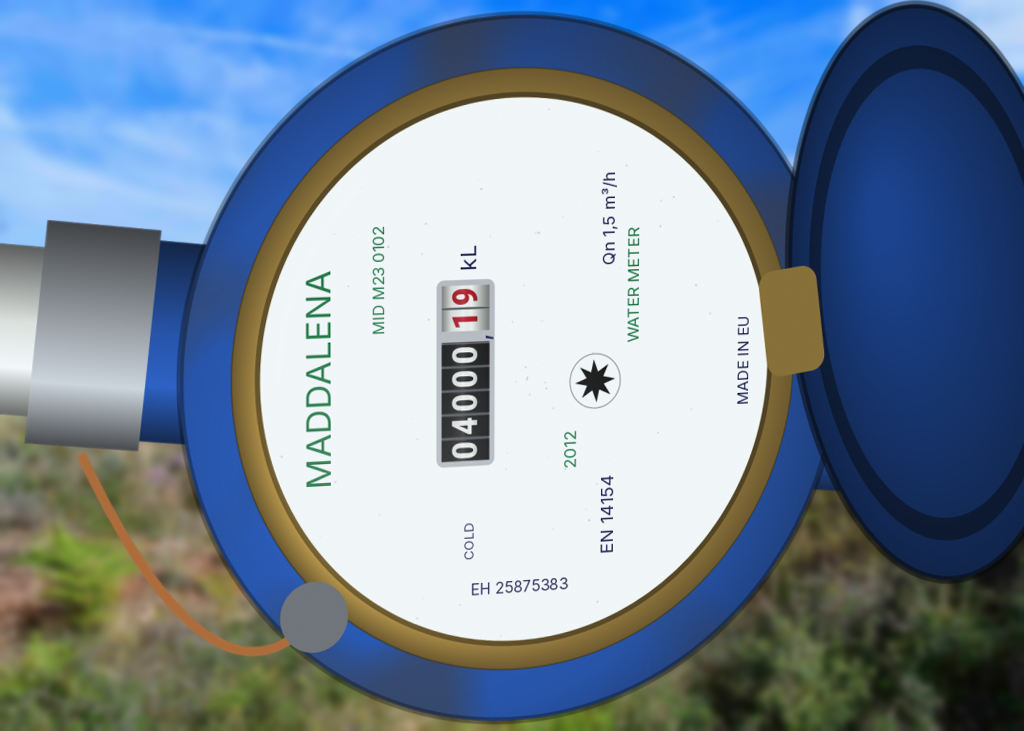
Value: kL 4000.19
